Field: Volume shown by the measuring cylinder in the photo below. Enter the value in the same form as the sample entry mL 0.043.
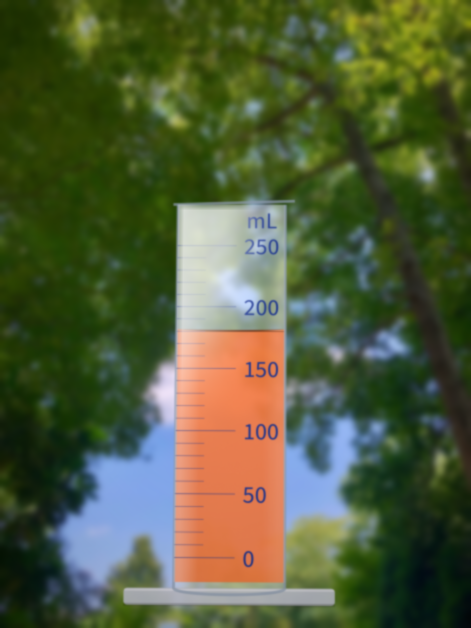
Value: mL 180
